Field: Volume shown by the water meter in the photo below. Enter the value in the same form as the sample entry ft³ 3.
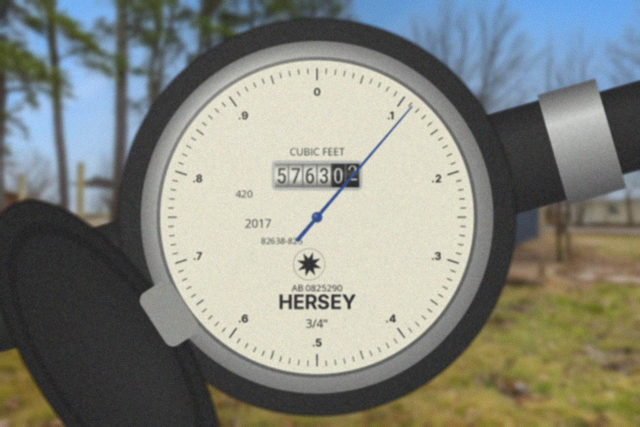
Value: ft³ 576302.11
